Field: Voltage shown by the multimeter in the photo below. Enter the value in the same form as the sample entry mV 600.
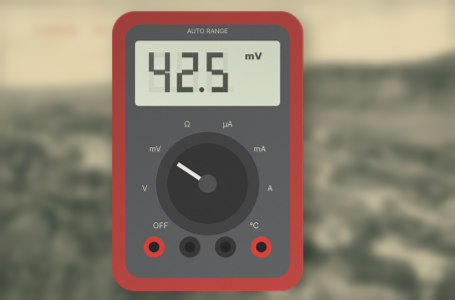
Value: mV 42.5
